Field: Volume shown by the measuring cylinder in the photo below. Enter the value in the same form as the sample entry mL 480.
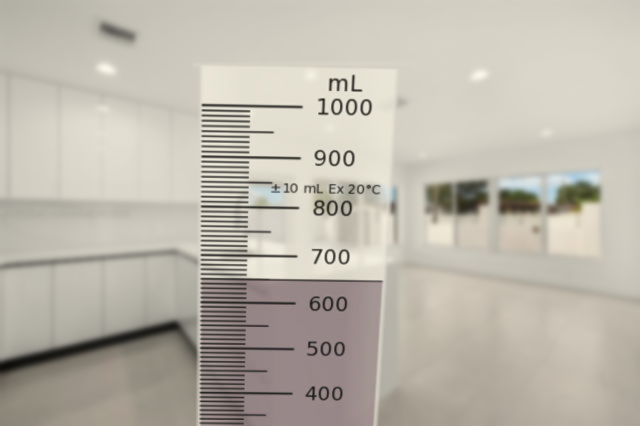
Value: mL 650
